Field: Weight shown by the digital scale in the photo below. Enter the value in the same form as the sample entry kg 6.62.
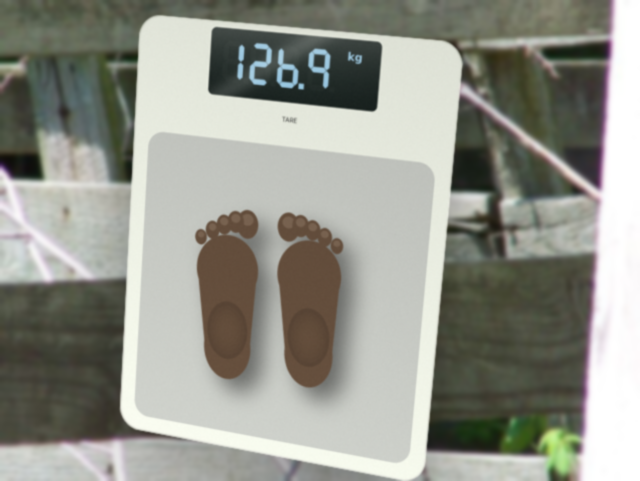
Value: kg 126.9
